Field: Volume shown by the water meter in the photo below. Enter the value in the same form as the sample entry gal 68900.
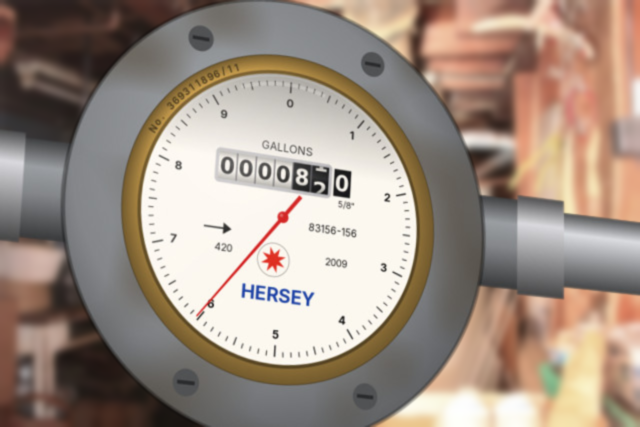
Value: gal 816.0
